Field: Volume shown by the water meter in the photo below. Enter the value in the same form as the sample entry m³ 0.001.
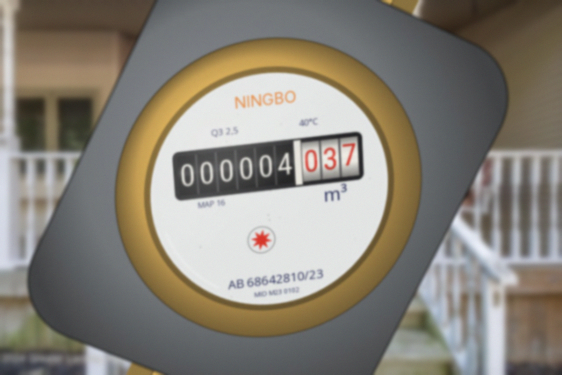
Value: m³ 4.037
